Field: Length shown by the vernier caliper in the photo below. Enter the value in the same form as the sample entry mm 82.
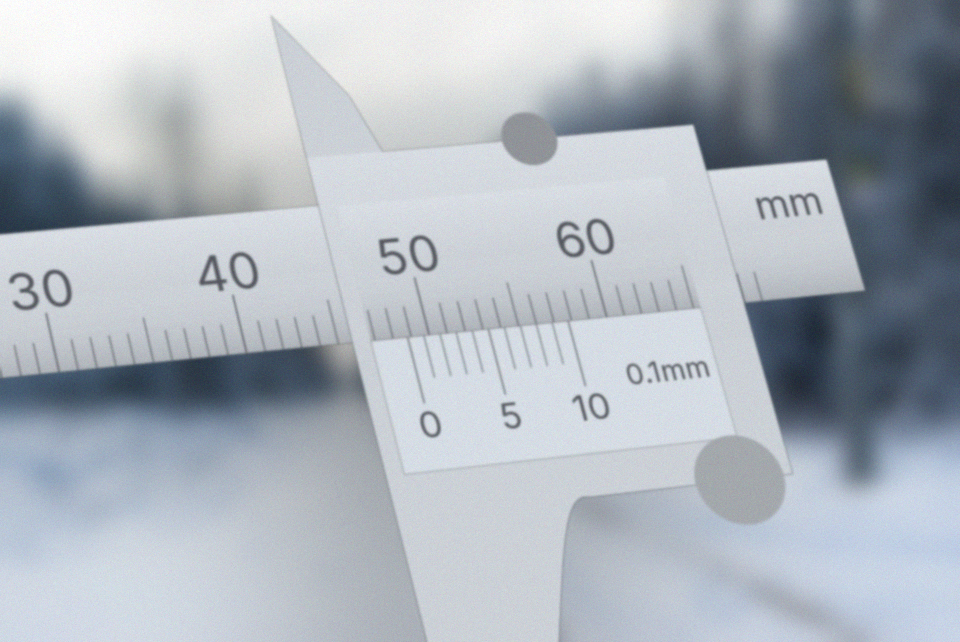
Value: mm 48.8
